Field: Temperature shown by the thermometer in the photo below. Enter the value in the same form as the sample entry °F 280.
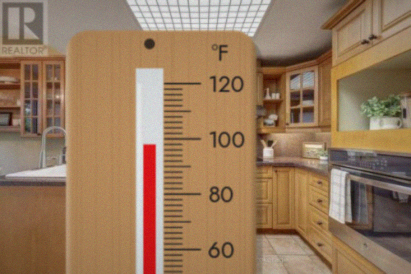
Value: °F 98
